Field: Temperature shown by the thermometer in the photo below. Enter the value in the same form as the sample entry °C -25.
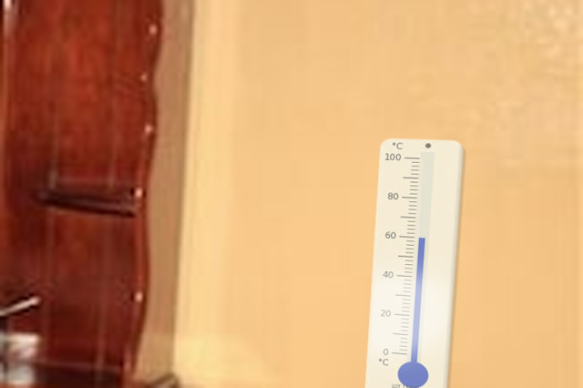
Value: °C 60
